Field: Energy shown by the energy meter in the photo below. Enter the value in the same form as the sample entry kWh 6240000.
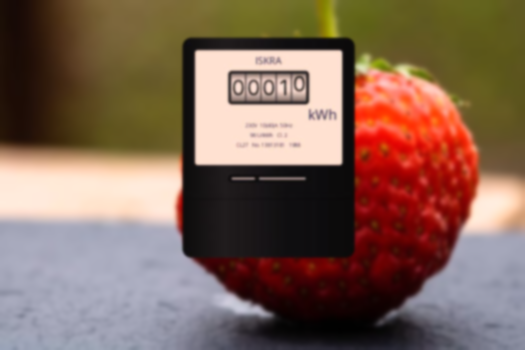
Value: kWh 10
